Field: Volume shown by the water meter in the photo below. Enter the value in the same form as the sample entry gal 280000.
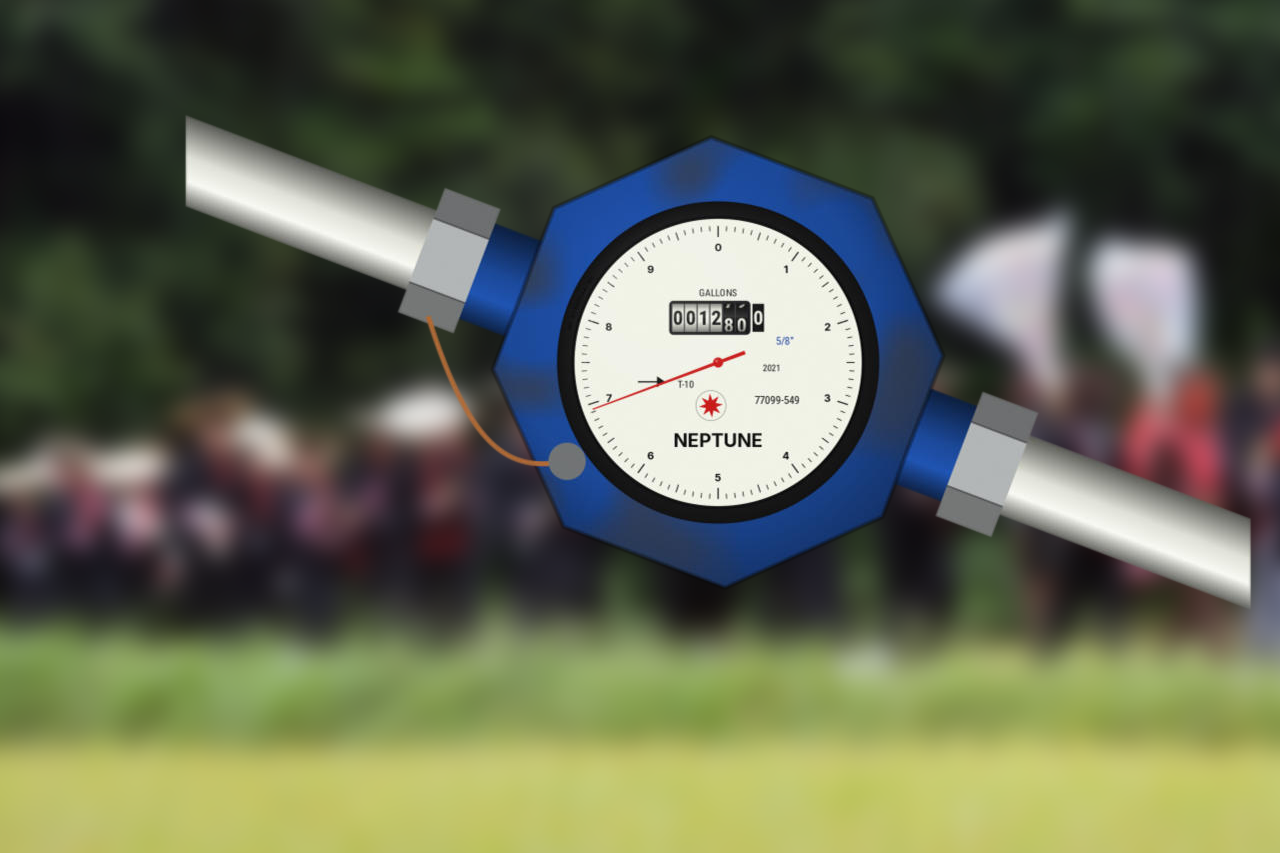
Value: gal 12796.9
